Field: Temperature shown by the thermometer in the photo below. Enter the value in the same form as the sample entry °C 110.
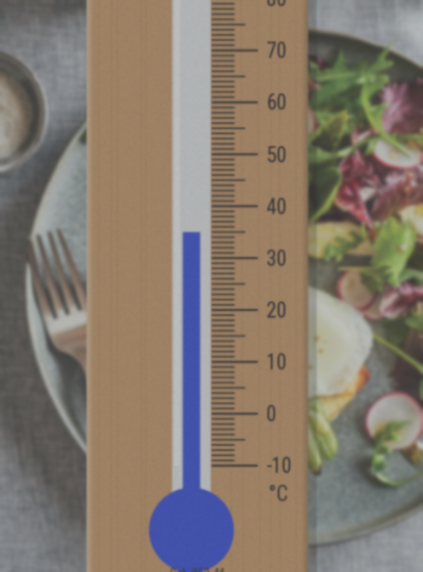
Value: °C 35
